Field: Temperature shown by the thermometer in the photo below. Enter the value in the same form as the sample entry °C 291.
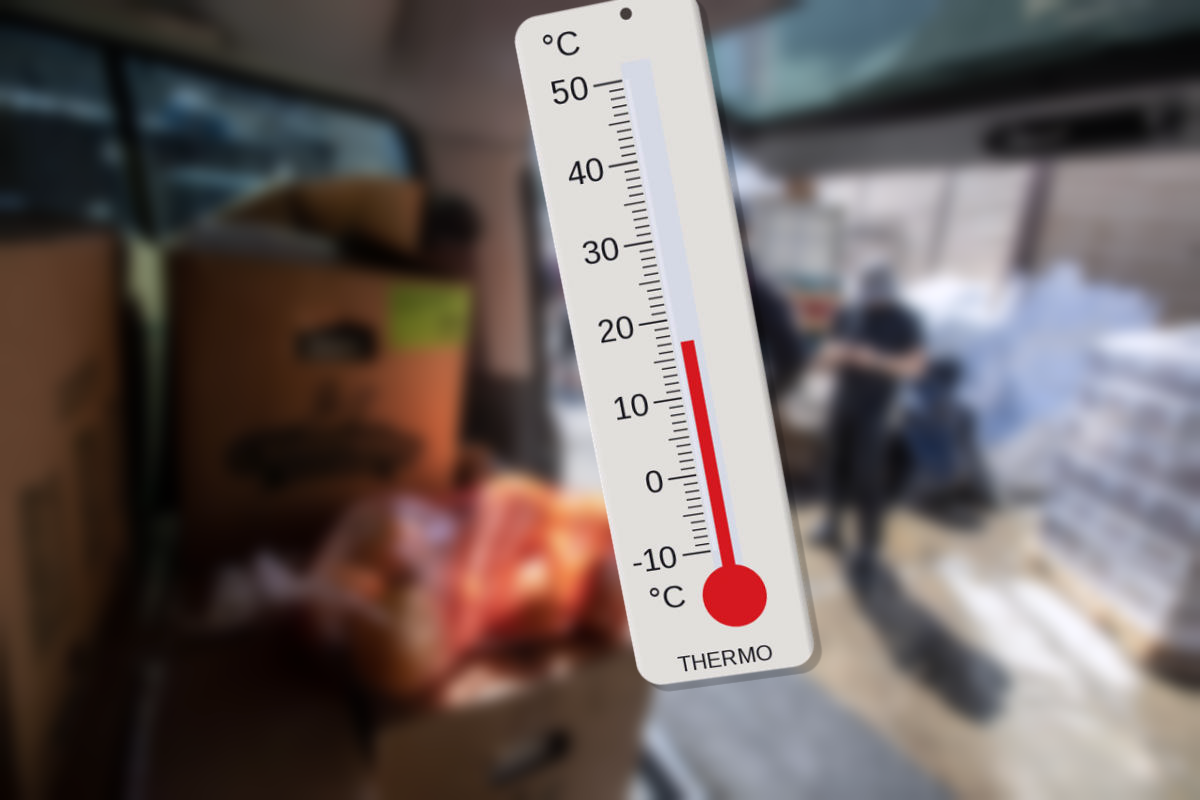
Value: °C 17
